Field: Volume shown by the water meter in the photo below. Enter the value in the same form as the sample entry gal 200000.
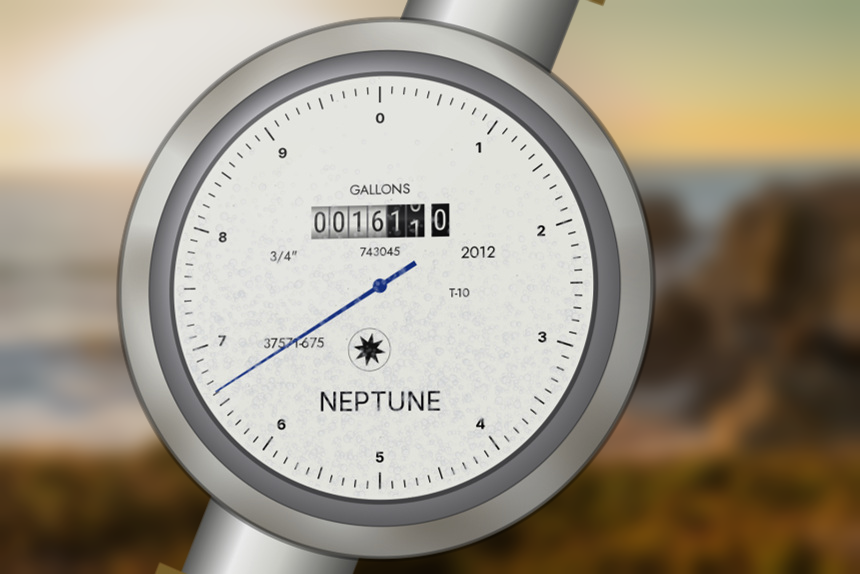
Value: gal 16106.6
